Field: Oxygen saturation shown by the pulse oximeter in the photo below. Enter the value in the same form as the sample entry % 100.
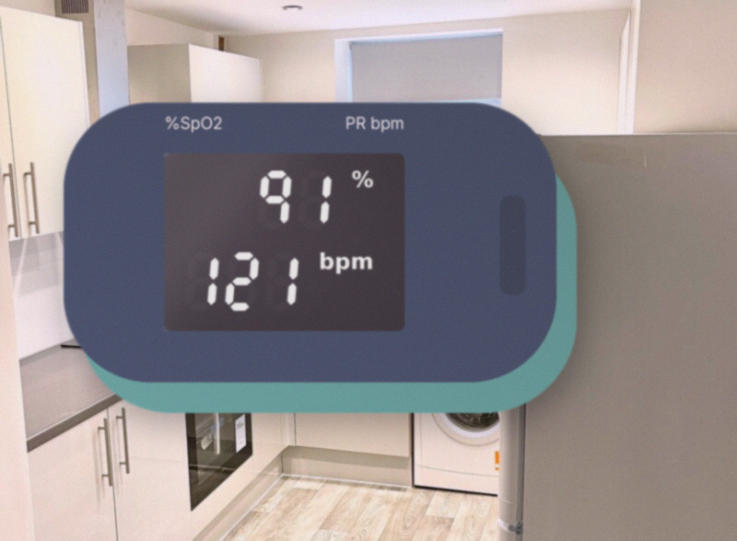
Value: % 91
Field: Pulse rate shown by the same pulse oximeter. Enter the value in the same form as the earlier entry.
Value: bpm 121
